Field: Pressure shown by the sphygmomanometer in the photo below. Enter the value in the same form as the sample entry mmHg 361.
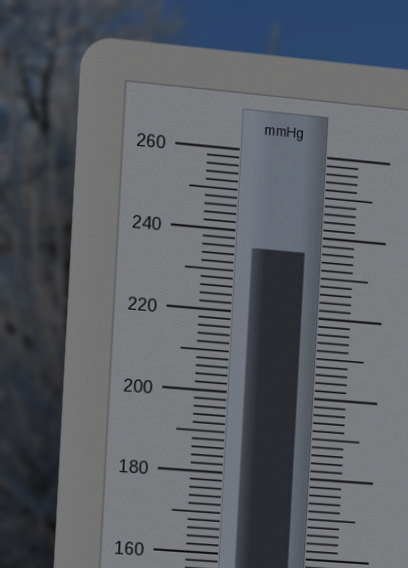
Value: mmHg 236
